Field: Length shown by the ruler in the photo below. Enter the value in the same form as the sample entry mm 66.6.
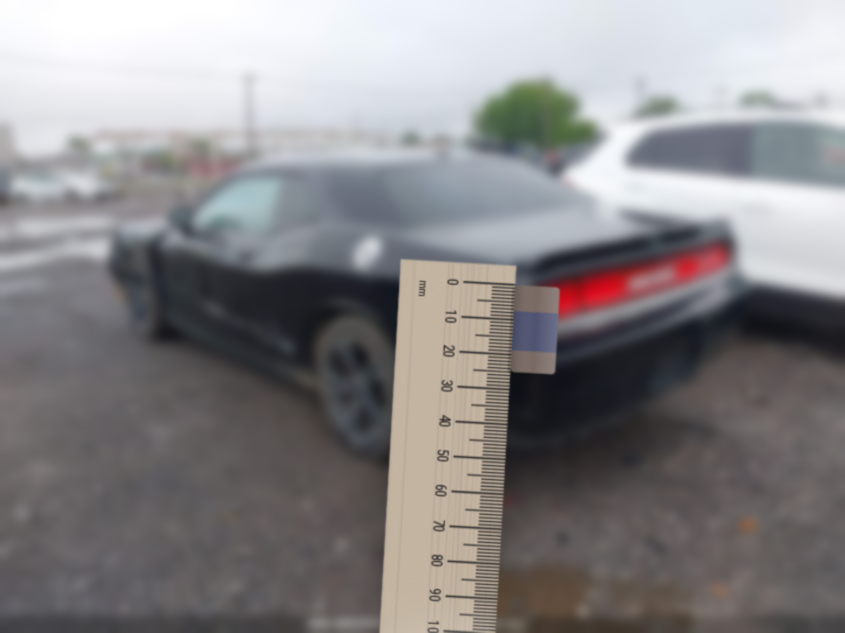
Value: mm 25
